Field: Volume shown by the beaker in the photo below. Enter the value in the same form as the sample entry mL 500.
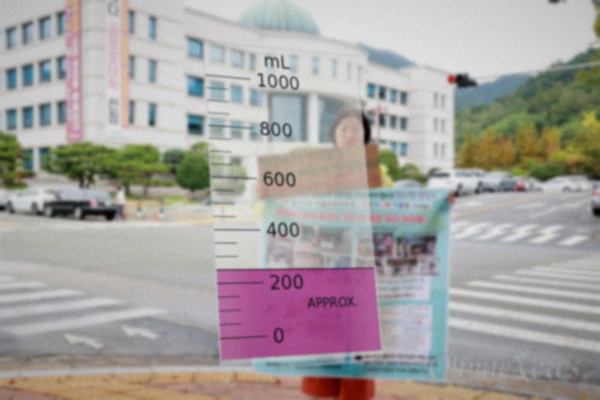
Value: mL 250
